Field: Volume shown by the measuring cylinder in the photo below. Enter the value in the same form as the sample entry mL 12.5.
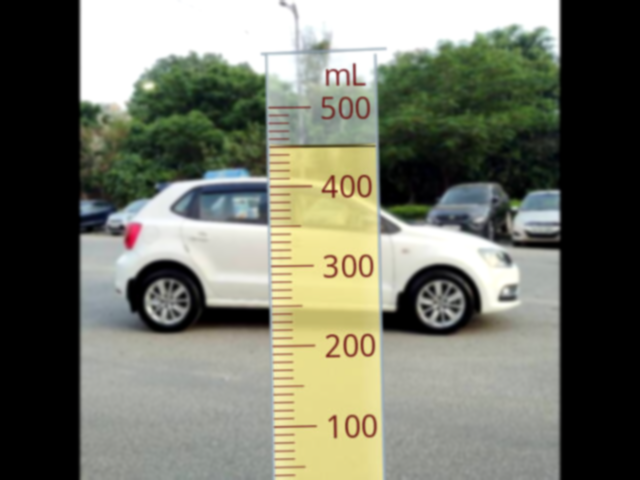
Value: mL 450
